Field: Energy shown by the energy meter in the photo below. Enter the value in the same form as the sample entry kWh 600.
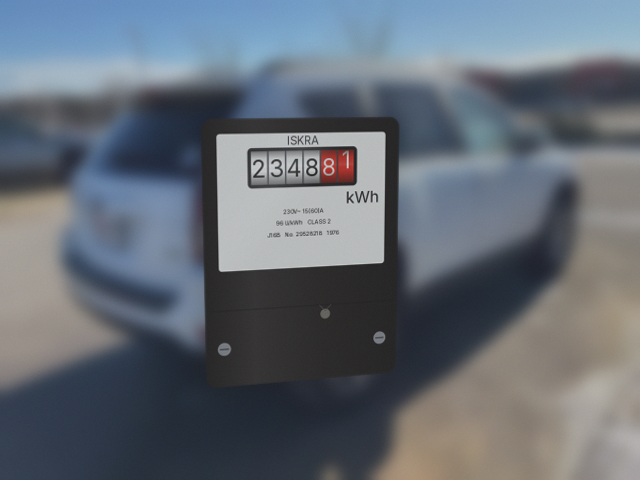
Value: kWh 2348.81
